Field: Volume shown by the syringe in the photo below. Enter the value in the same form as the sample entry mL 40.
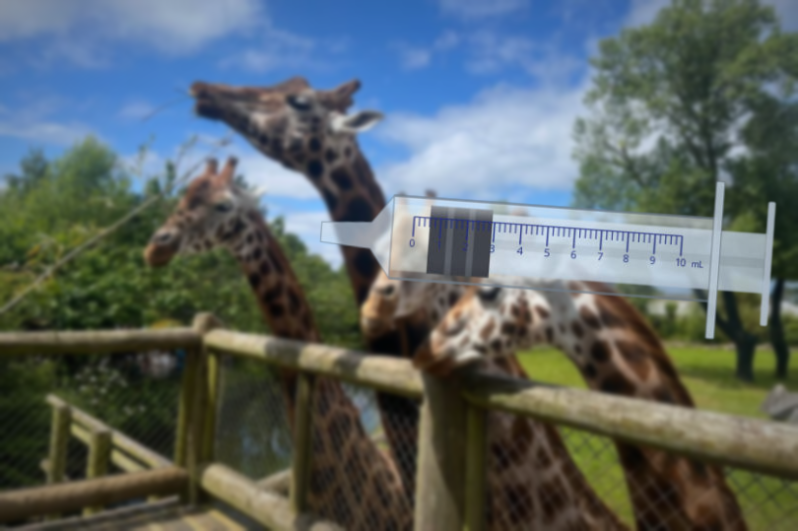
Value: mL 0.6
